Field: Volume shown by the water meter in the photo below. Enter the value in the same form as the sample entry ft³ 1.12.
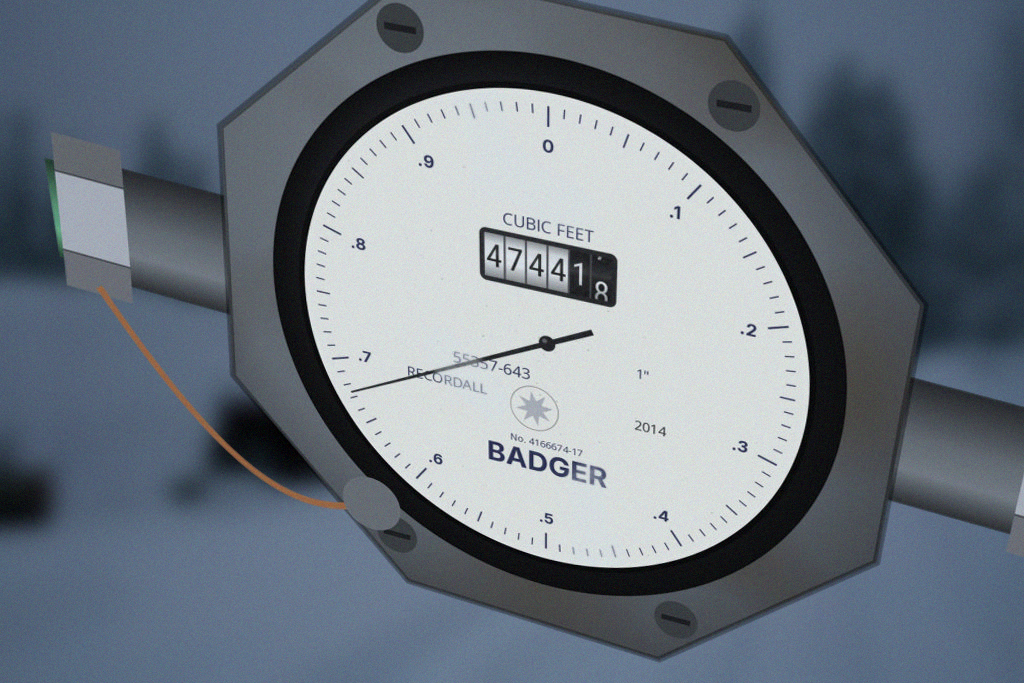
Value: ft³ 474417.67
